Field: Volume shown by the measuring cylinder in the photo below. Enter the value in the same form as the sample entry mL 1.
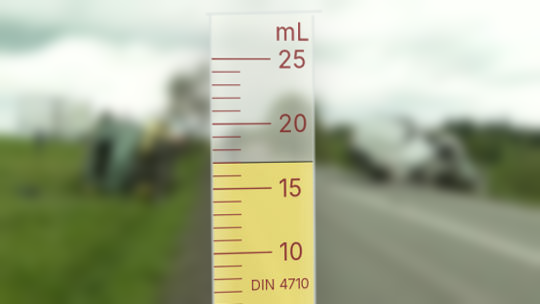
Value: mL 17
